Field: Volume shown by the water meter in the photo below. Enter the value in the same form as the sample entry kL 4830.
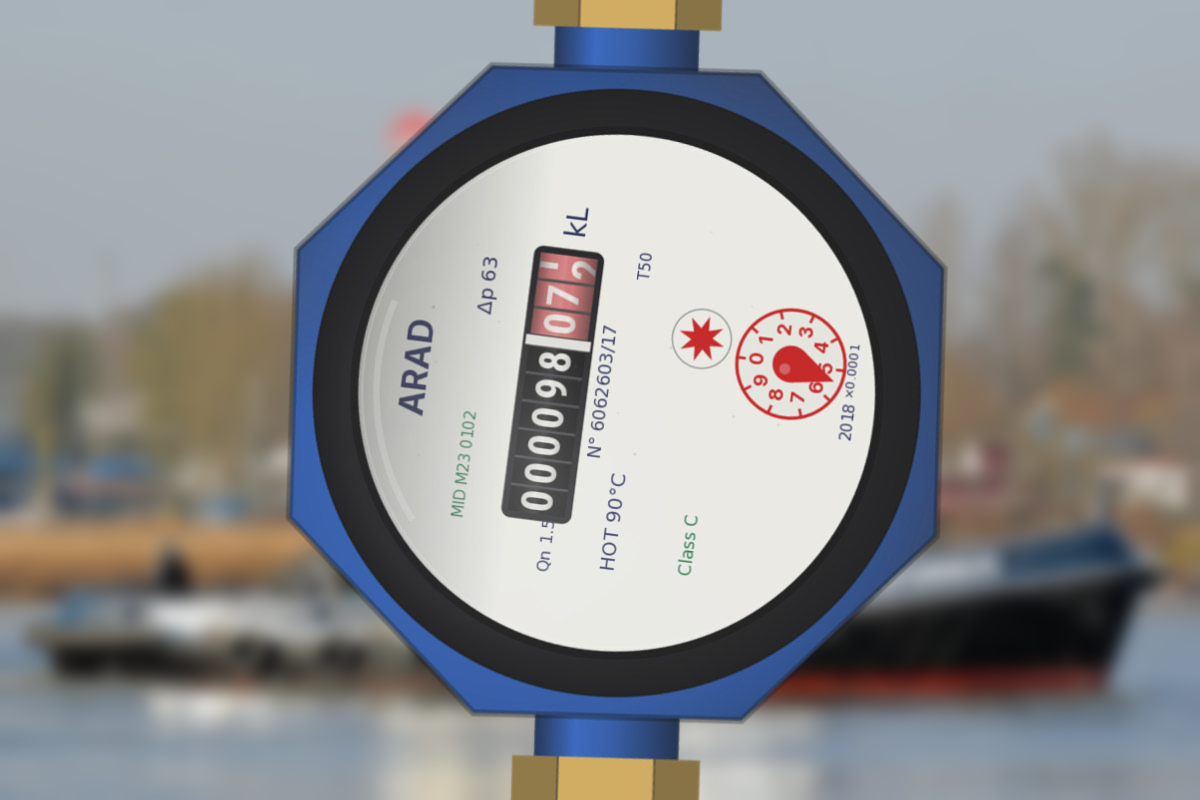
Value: kL 98.0715
